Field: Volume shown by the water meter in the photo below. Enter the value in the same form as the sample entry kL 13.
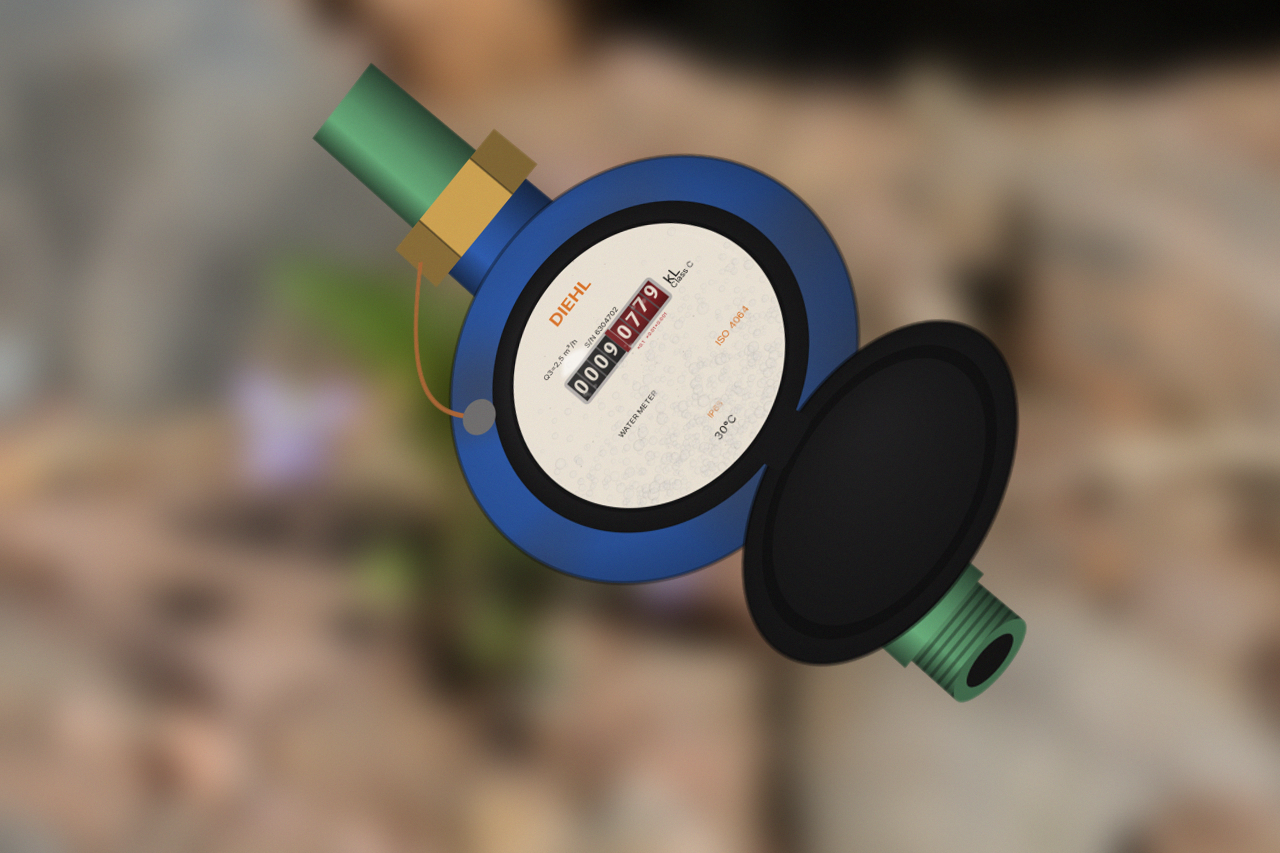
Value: kL 9.0779
